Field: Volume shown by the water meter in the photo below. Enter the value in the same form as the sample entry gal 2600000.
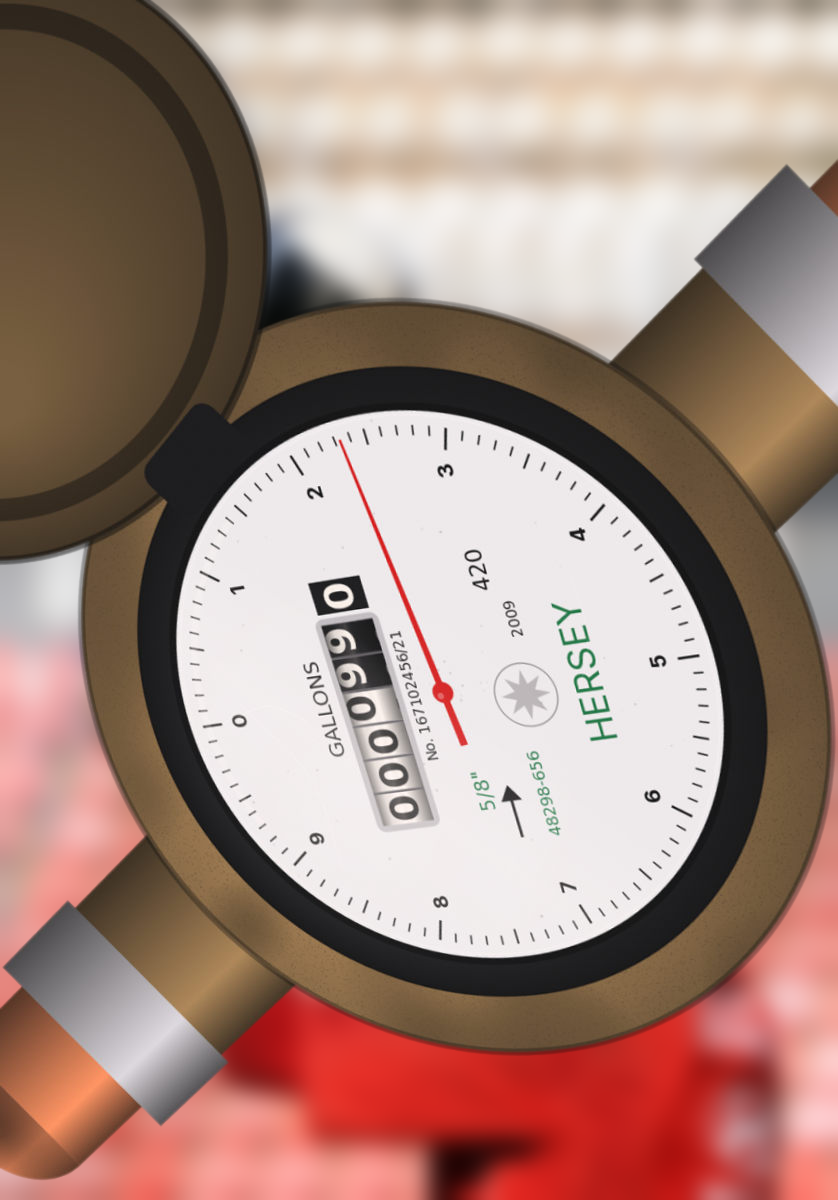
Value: gal 992.3
